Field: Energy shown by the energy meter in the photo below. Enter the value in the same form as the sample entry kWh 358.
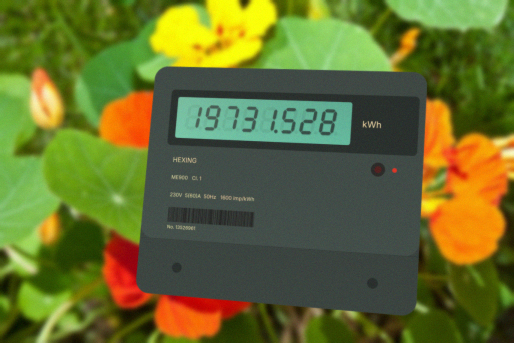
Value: kWh 19731.528
